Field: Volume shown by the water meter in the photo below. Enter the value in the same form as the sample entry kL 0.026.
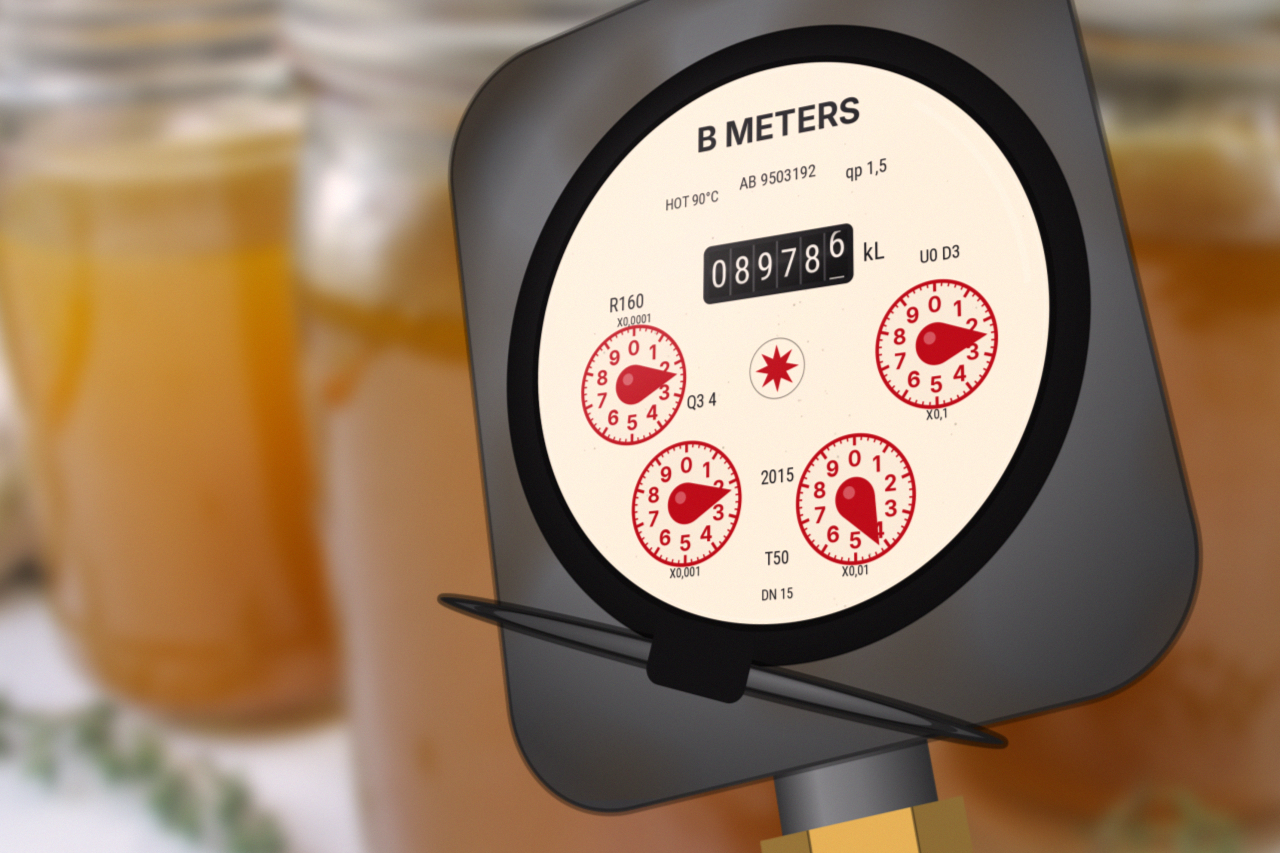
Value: kL 89786.2422
